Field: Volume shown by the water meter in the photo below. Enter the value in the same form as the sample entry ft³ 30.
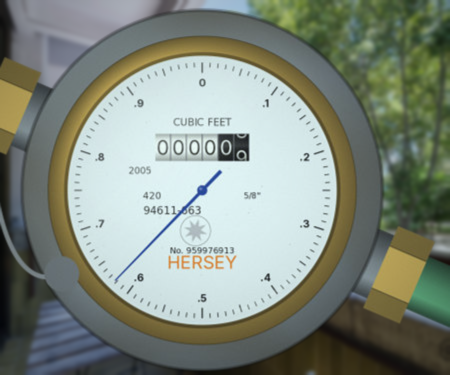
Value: ft³ 8.62
